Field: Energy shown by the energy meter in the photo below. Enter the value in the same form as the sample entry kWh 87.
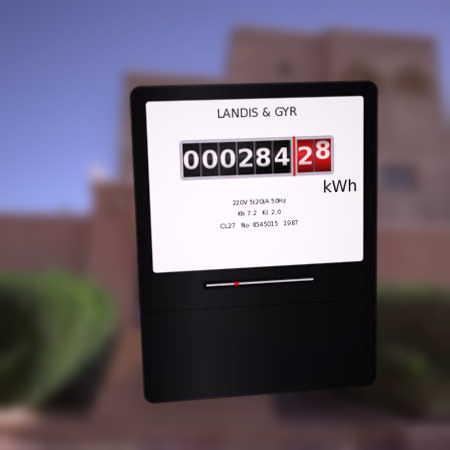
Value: kWh 284.28
